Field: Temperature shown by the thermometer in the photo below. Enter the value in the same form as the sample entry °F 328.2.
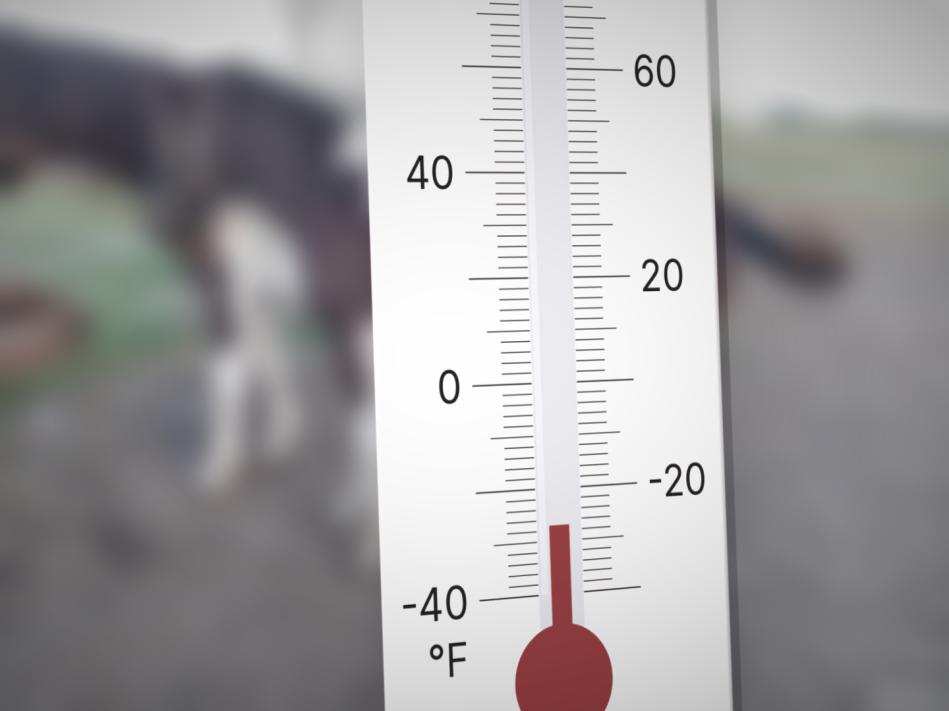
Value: °F -27
